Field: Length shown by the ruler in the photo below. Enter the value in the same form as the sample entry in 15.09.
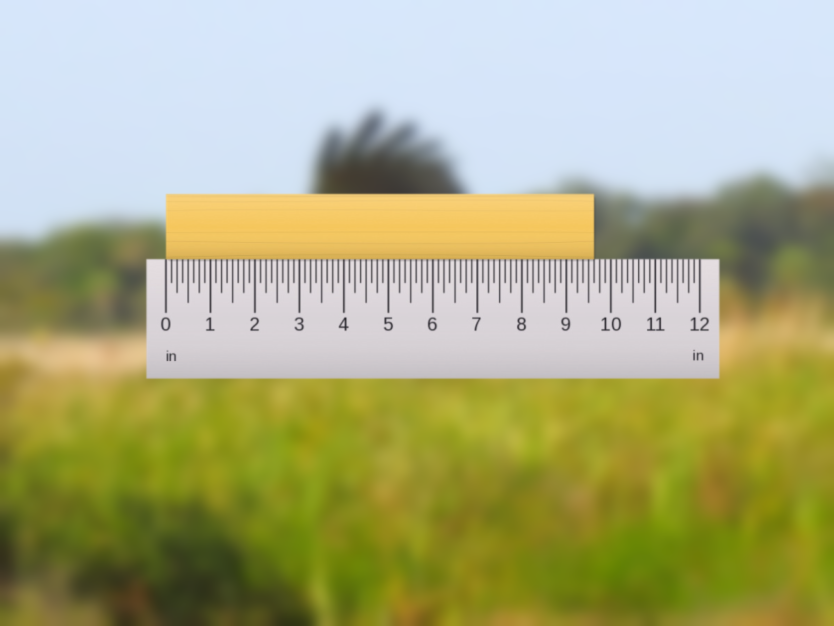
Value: in 9.625
